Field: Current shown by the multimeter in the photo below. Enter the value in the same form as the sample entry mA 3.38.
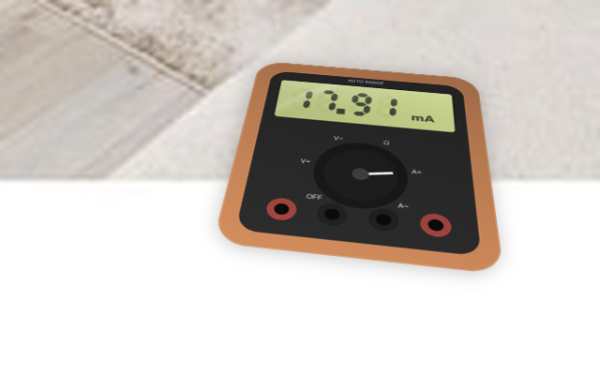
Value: mA 17.91
